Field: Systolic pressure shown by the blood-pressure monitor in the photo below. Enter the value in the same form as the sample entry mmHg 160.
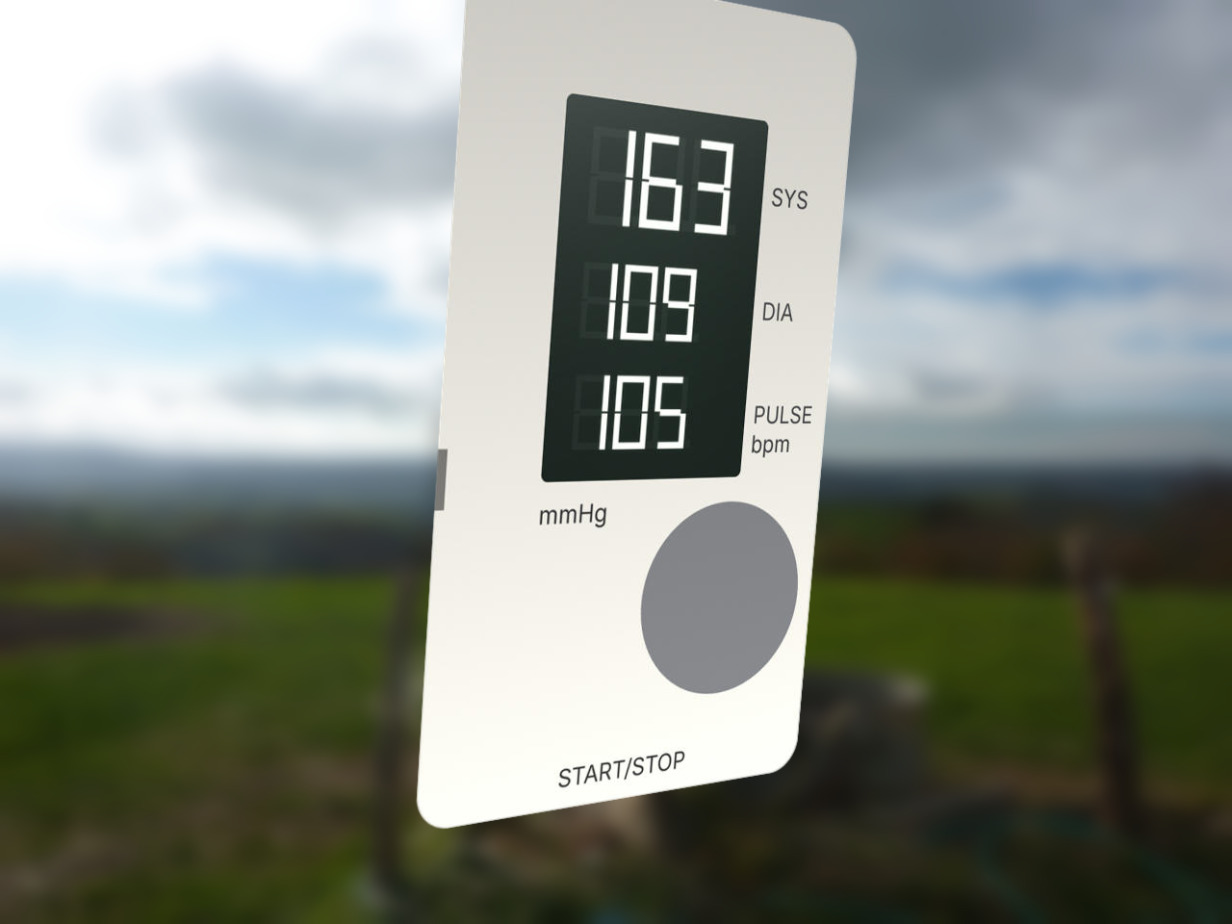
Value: mmHg 163
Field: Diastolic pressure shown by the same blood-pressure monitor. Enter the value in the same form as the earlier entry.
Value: mmHg 109
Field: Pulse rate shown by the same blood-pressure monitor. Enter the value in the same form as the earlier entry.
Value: bpm 105
